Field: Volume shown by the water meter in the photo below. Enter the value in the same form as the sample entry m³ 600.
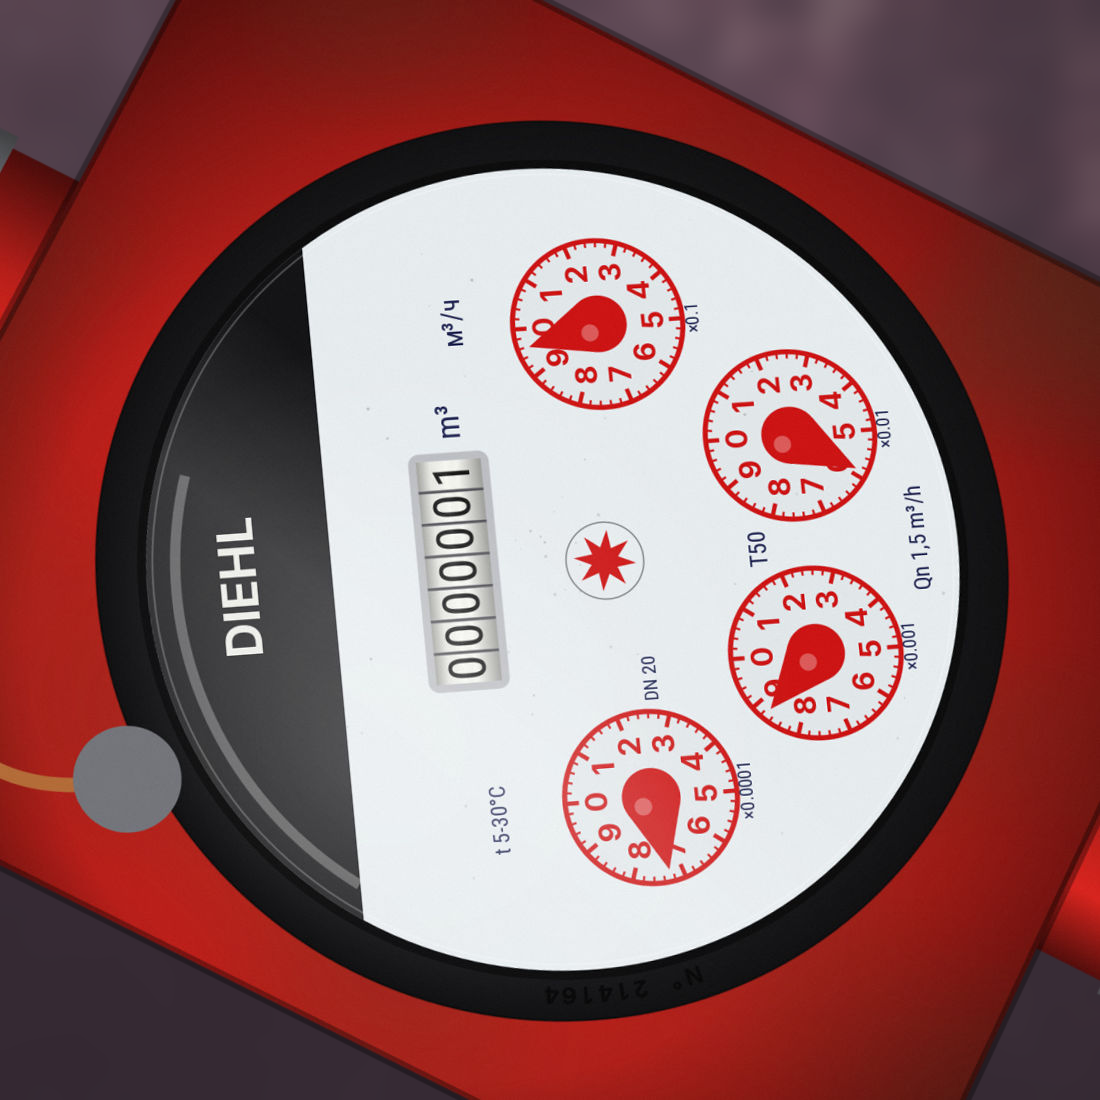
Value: m³ 0.9587
